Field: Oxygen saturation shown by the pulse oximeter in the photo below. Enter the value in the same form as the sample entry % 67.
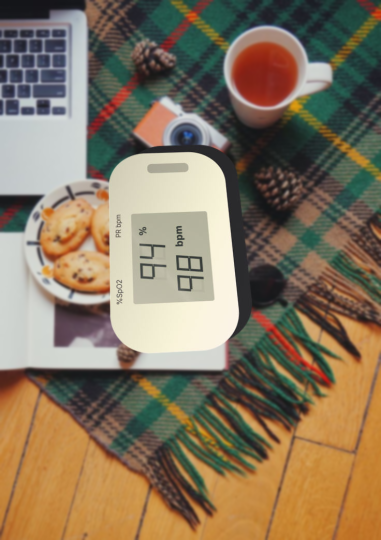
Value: % 94
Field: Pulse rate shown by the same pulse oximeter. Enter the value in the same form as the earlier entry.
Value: bpm 98
